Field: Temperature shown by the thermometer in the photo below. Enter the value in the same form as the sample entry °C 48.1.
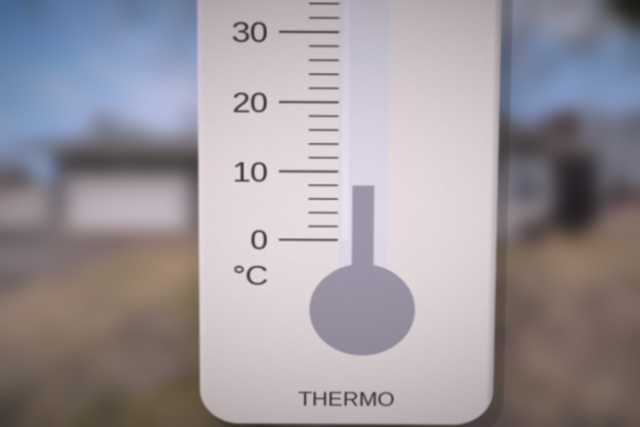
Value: °C 8
